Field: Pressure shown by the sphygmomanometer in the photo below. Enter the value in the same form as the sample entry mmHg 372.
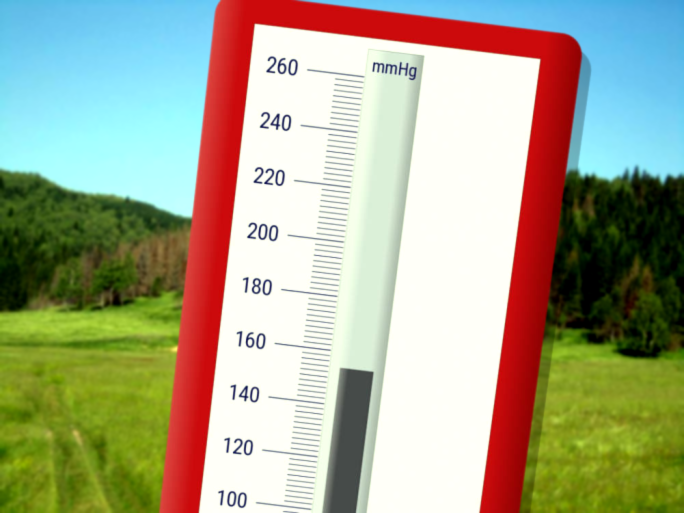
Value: mmHg 154
